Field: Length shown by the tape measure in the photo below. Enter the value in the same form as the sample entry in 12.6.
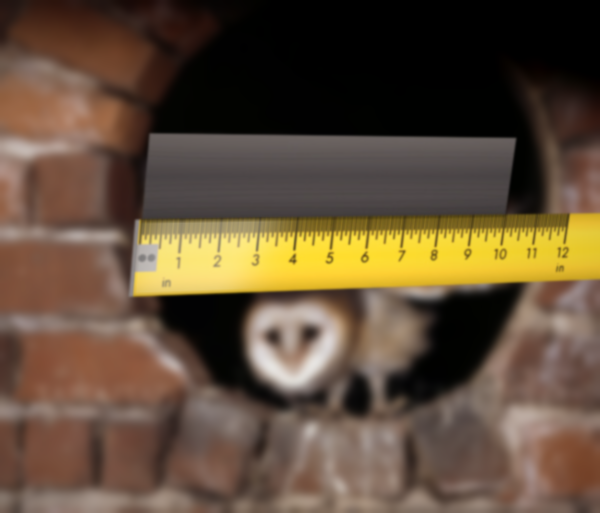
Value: in 10
